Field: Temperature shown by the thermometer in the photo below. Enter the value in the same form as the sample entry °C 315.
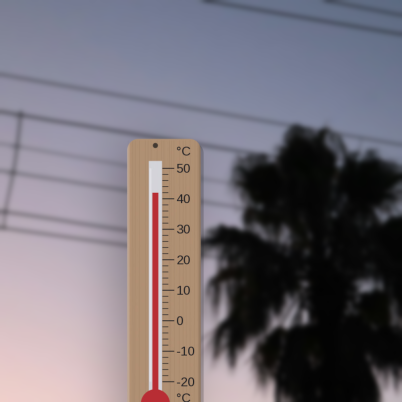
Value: °C 42
